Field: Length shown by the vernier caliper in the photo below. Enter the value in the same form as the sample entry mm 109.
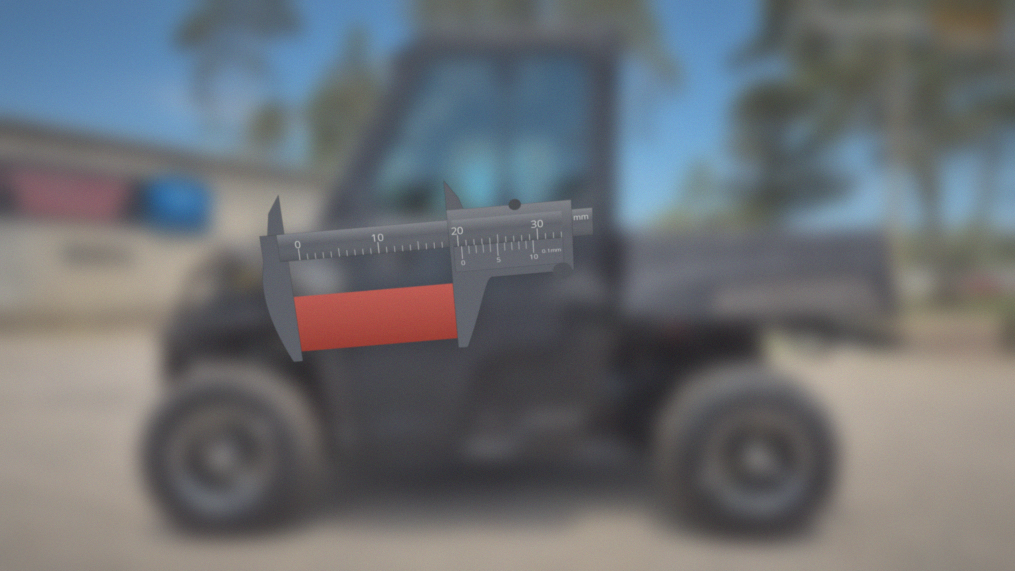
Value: mm 20.4
